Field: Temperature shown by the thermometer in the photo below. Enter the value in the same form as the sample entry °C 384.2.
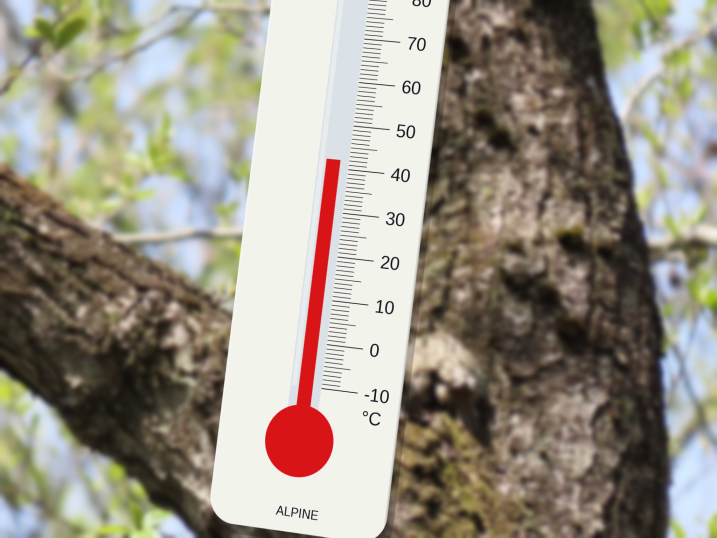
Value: °C 42
